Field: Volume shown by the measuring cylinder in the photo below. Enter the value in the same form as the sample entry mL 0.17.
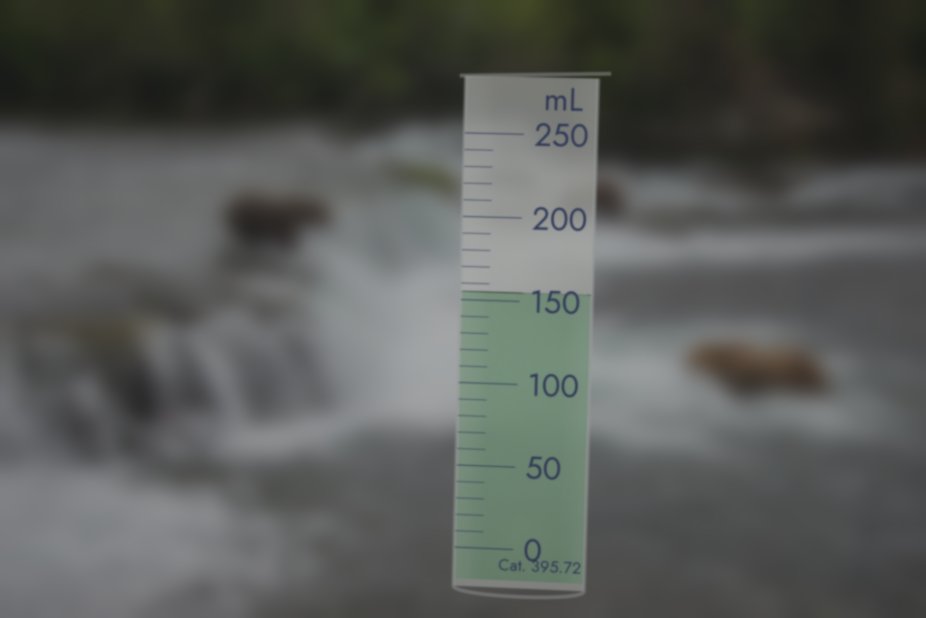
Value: mL 155
